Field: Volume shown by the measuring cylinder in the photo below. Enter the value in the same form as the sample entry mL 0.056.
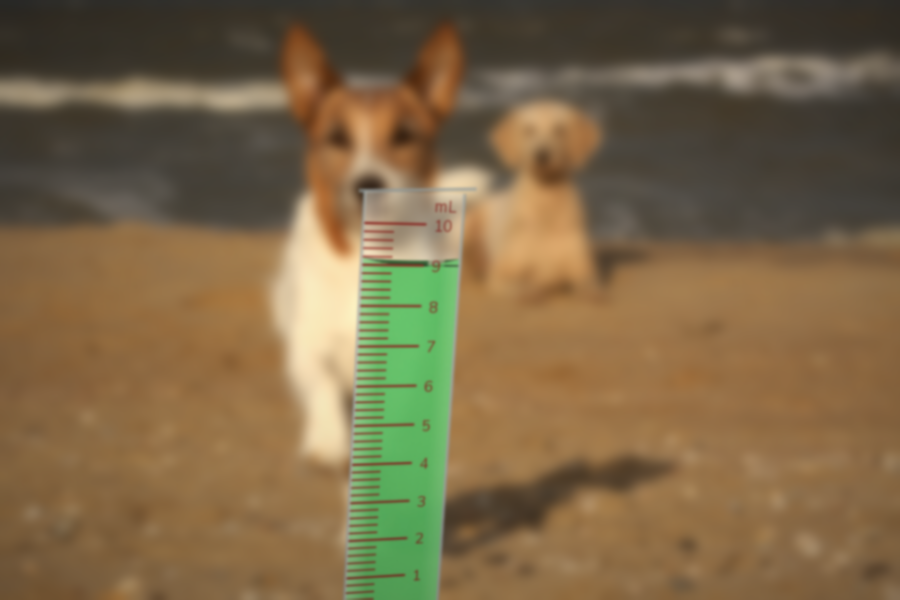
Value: mL 9
